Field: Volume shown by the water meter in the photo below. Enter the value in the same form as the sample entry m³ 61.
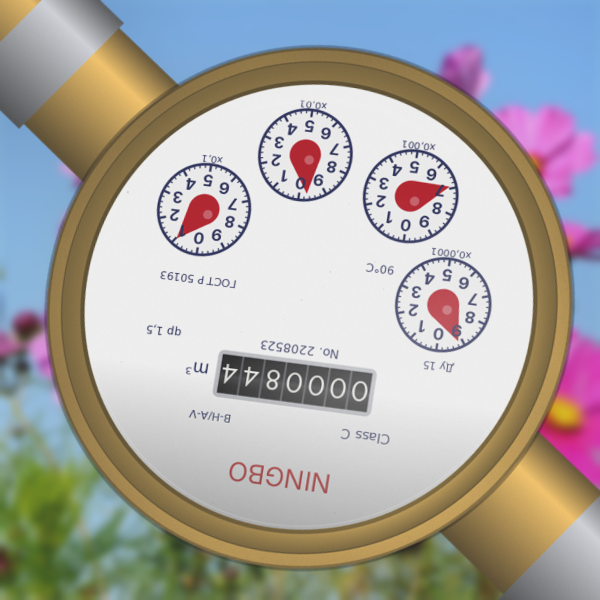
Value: m³ 844.0969
